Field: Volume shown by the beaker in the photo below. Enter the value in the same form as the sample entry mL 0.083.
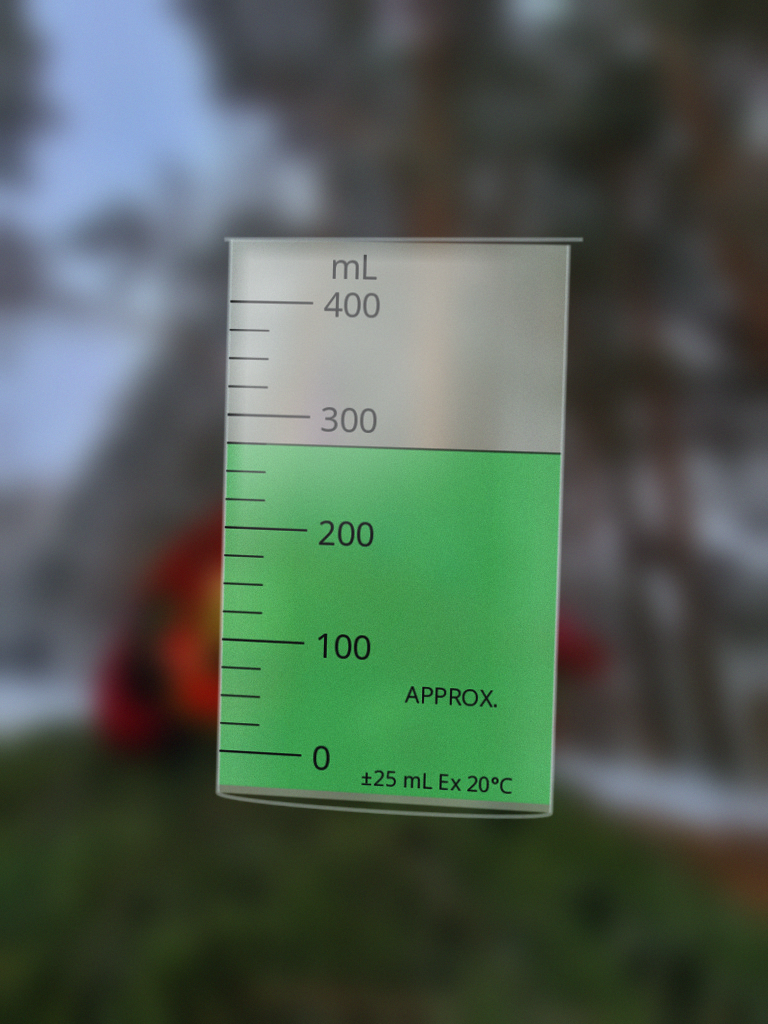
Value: mL 275
